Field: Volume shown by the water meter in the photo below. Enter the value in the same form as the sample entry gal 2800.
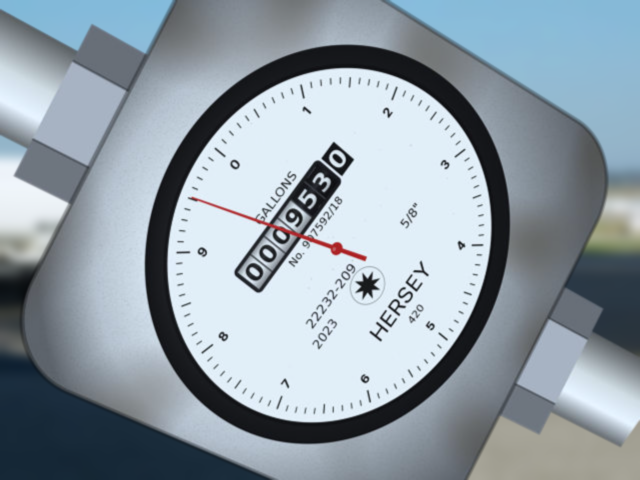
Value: gal 9529.5
